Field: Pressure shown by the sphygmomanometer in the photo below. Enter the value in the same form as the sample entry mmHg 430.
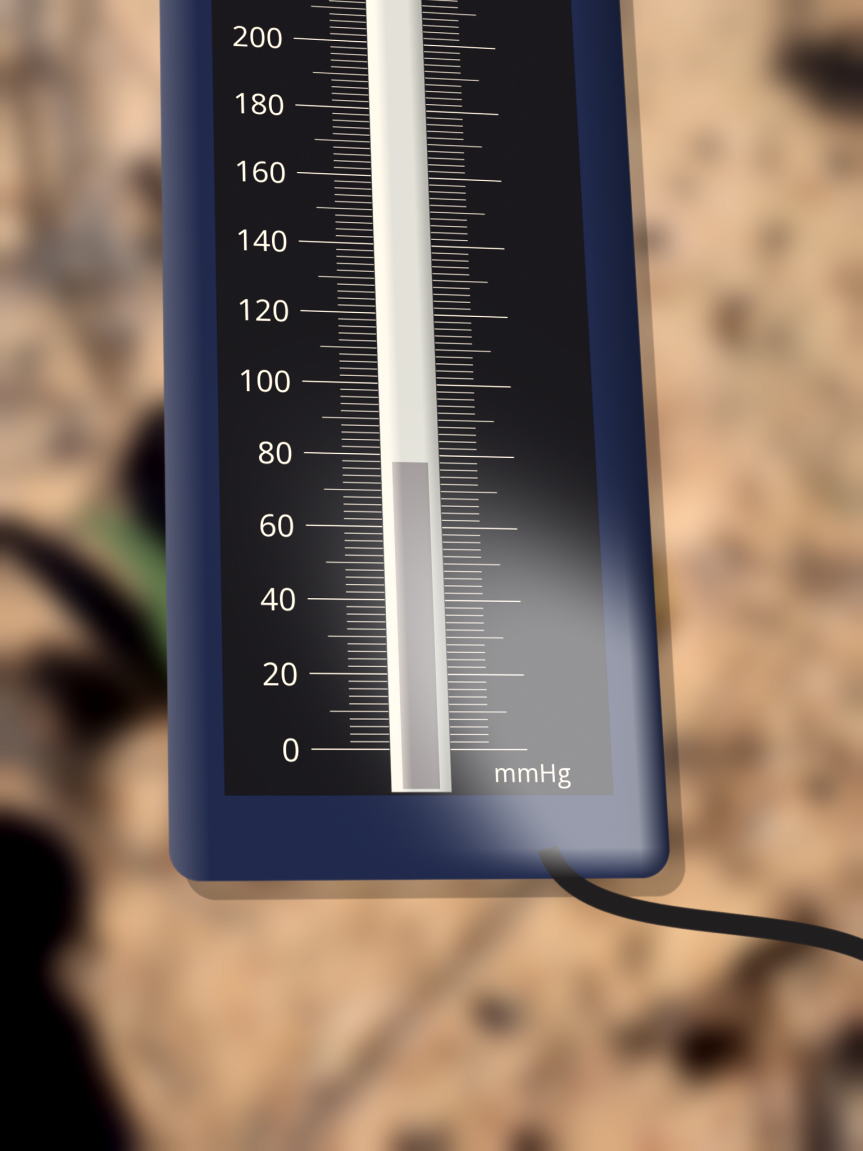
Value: mmHg 78
